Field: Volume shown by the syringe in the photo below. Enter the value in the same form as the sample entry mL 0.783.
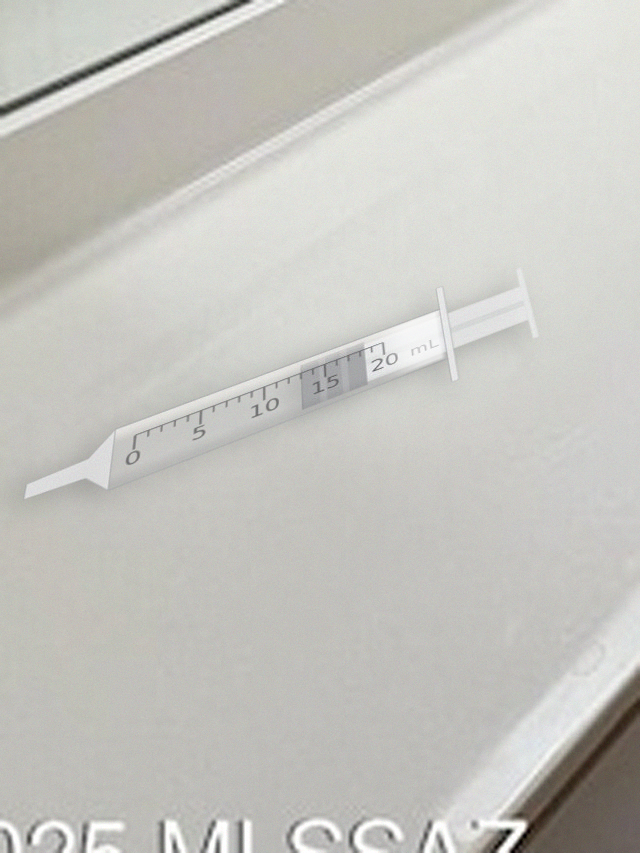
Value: mL 13
